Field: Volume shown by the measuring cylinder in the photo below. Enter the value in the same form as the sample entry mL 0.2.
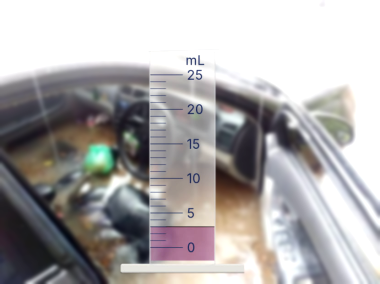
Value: mL 3
